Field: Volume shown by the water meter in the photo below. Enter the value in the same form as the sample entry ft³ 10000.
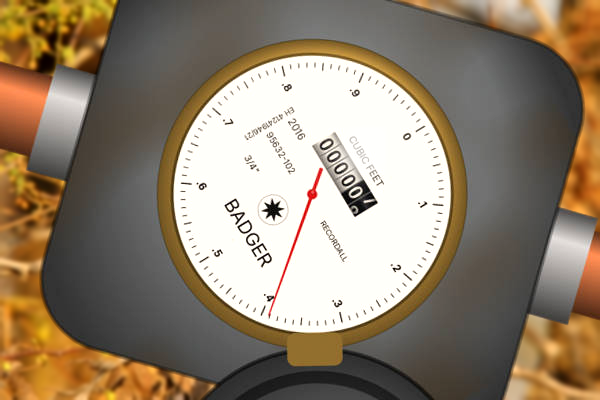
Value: ft³ 7.39
